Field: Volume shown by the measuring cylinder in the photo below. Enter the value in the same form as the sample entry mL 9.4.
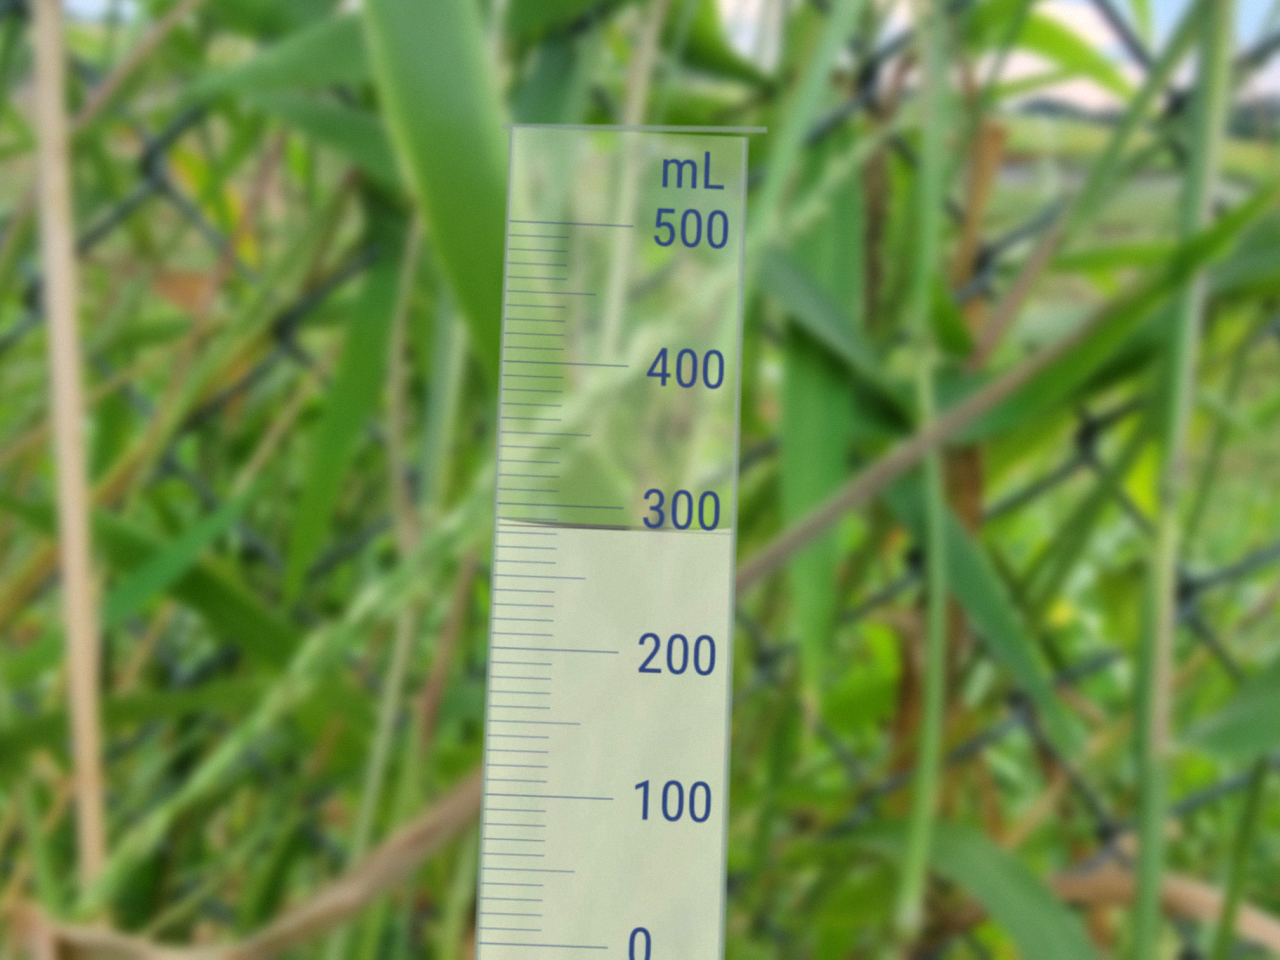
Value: mL 285
